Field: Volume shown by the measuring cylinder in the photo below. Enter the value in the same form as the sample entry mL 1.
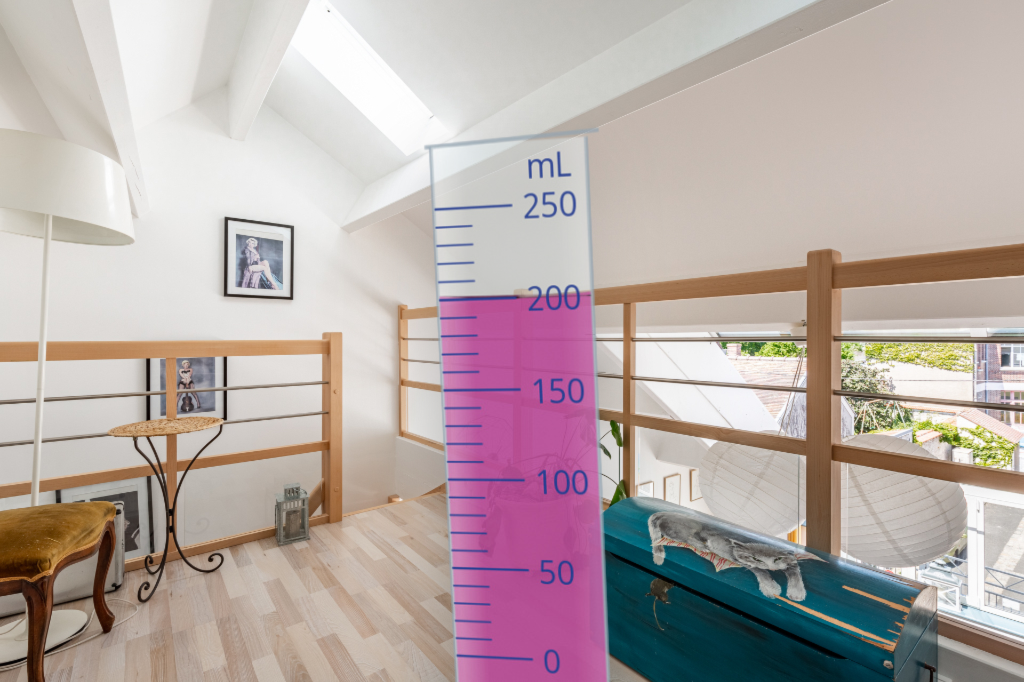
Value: mL 200
